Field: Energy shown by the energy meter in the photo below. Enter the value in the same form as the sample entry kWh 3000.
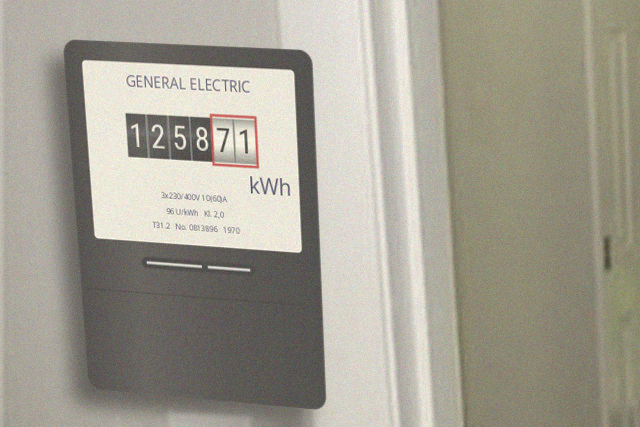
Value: kWh 1258.71
